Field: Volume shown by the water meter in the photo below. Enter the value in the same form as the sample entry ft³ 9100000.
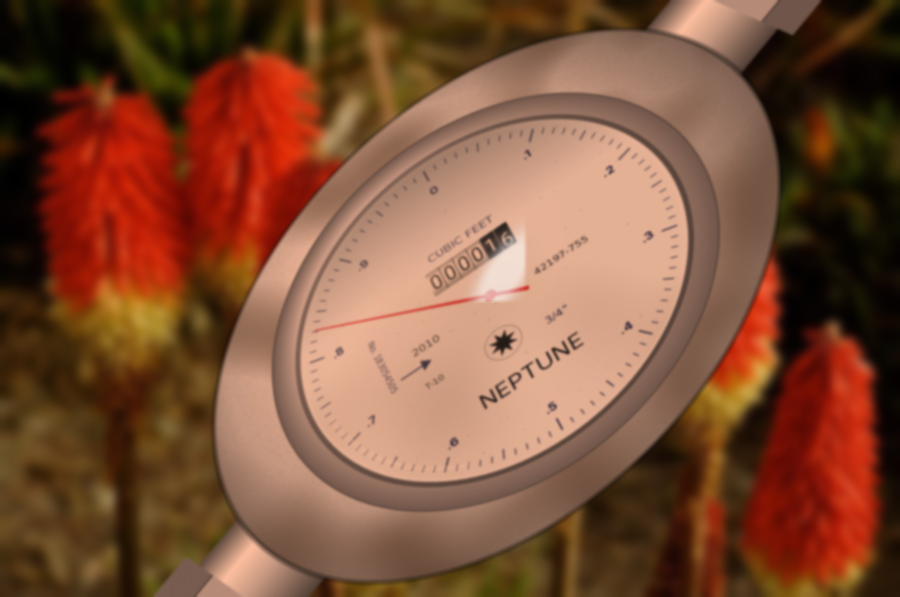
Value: ft³ 15.83
